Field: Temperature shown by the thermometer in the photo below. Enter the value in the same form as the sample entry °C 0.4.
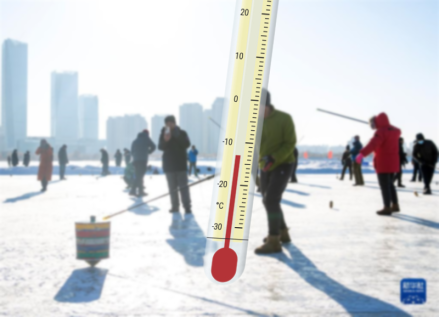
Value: °C -13
